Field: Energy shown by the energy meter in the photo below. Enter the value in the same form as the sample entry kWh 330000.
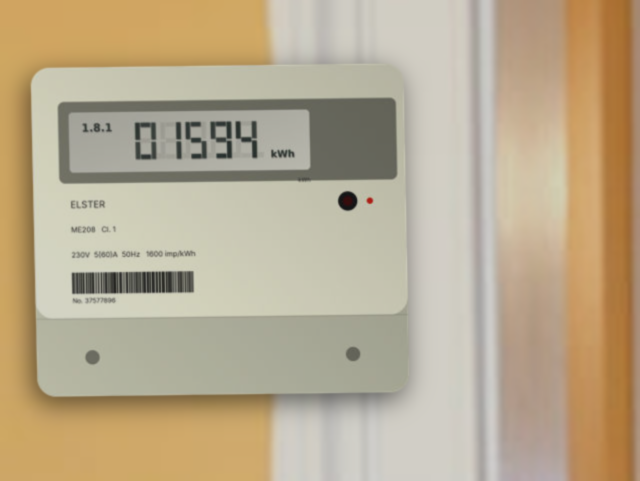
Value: kWh 1594
